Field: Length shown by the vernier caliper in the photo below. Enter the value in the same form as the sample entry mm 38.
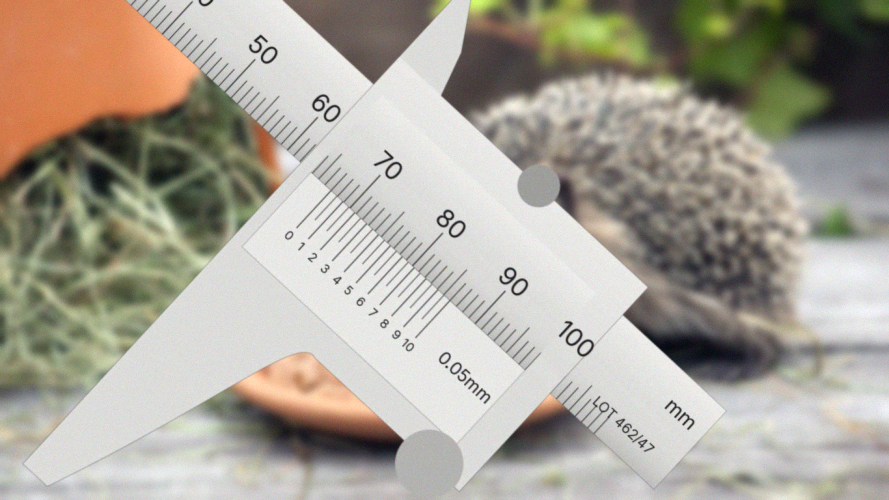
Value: mm 67.0
